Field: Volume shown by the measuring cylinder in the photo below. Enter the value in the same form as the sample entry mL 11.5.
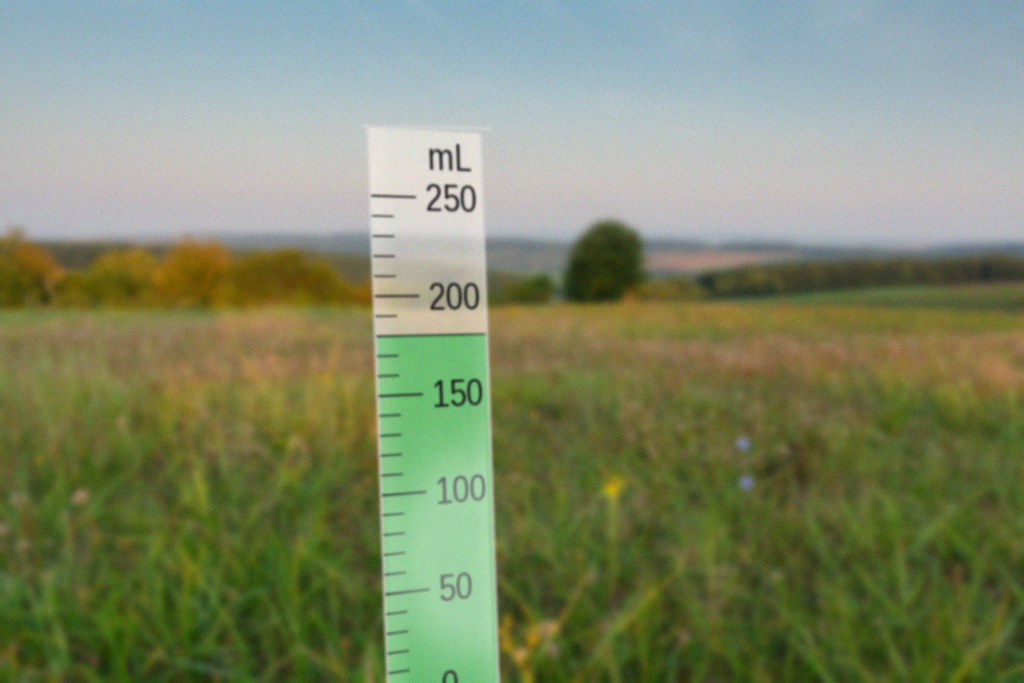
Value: mL 180
